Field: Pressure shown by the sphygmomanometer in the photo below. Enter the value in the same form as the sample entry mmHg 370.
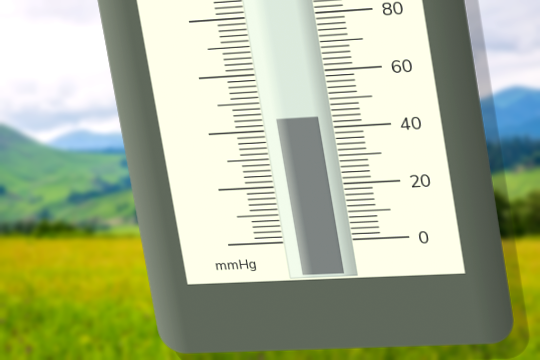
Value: mmHg 44
